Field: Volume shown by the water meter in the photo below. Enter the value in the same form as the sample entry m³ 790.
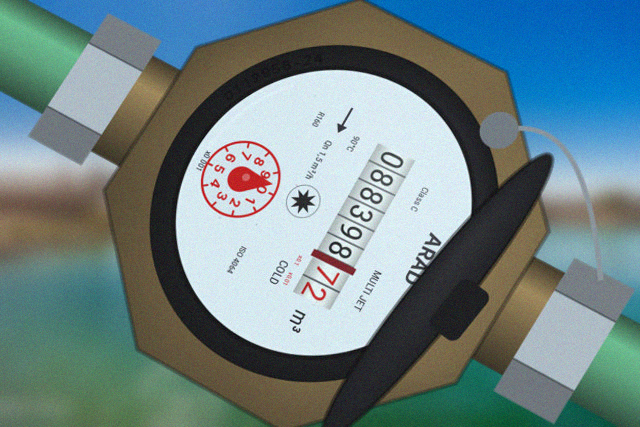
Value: m³ 88398.719
